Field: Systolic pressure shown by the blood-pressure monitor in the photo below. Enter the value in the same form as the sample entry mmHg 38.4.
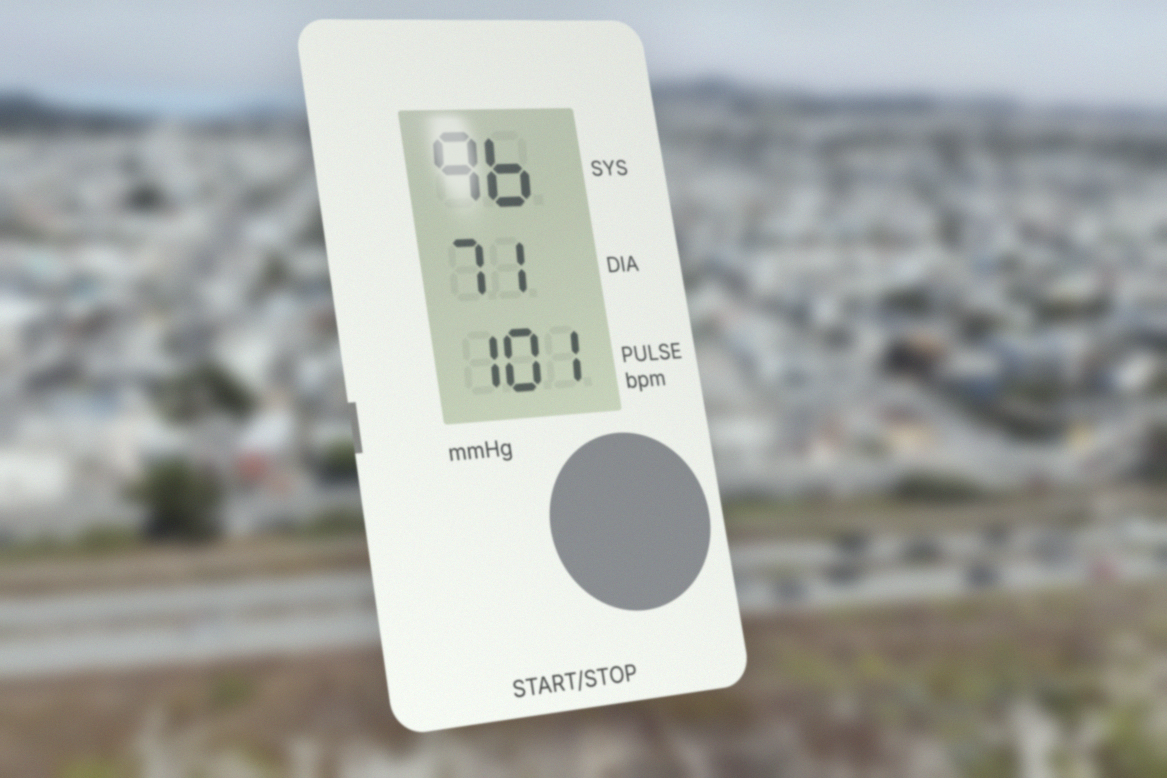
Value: mmHg 96
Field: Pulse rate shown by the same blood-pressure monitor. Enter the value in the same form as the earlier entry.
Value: bpm 101
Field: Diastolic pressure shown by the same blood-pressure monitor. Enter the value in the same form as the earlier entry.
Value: mmHg 71
